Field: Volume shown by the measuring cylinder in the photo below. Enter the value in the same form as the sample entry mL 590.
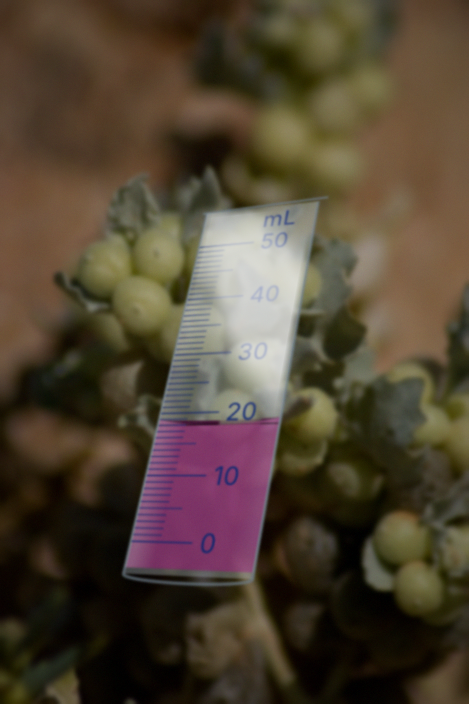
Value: mL 18
